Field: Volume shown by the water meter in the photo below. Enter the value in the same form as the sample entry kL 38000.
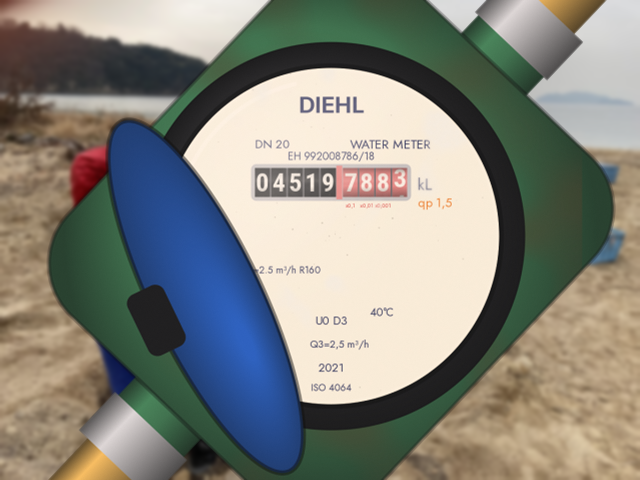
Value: kL 4519.7883
